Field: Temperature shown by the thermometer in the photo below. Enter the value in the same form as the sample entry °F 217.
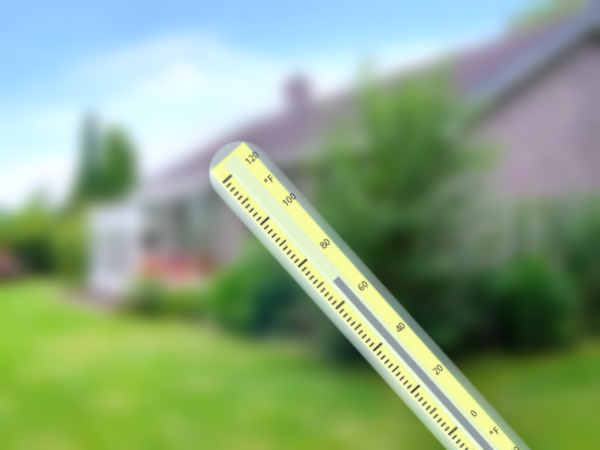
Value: °F 68
